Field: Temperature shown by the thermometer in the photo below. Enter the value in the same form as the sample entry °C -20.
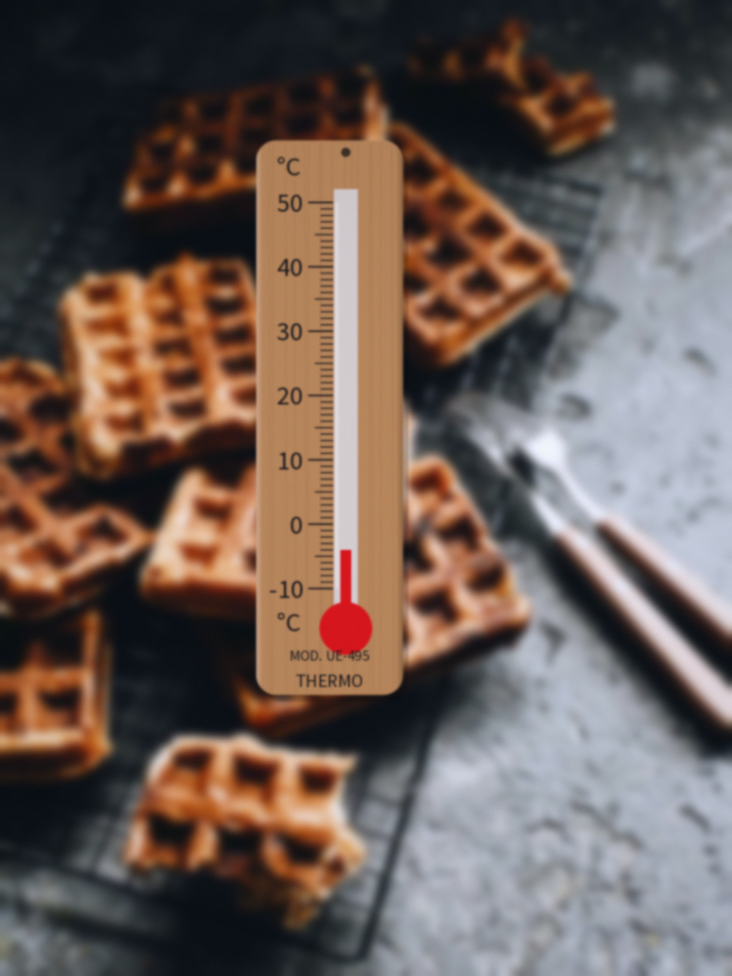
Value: °C -4
